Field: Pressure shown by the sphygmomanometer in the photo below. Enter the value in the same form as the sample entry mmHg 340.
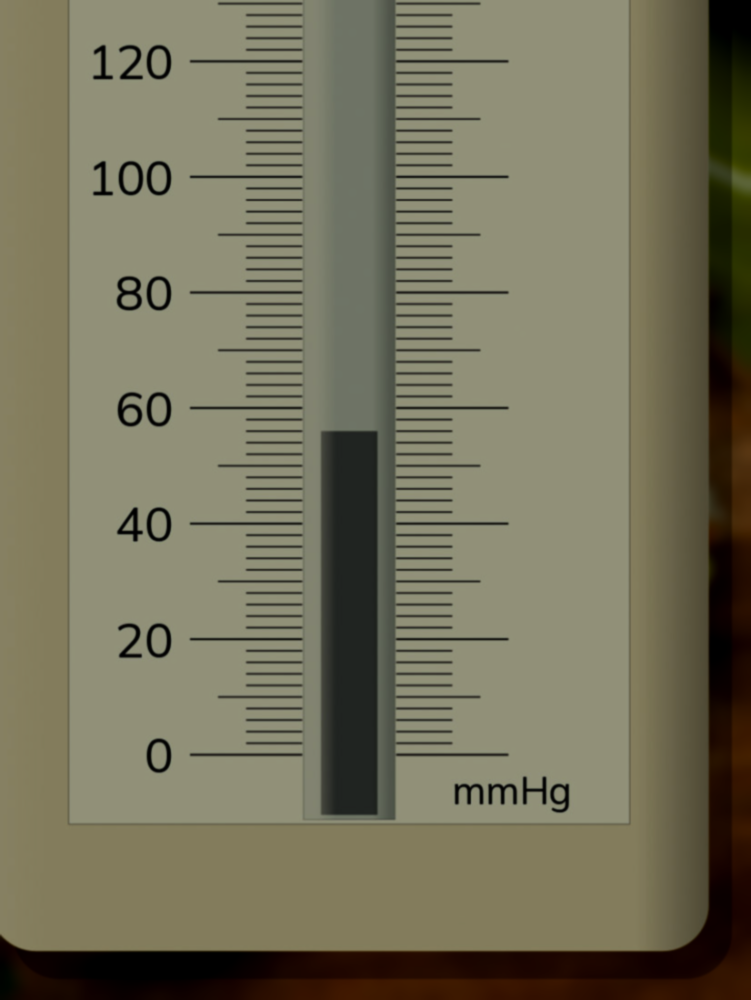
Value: mmHg 56
